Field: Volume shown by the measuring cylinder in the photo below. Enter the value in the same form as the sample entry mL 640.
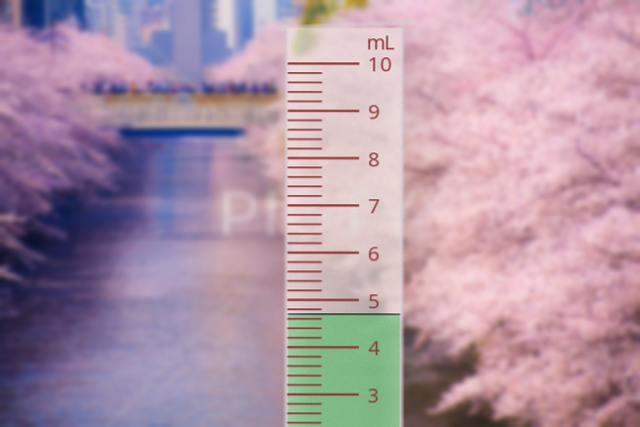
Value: mL 4.7
